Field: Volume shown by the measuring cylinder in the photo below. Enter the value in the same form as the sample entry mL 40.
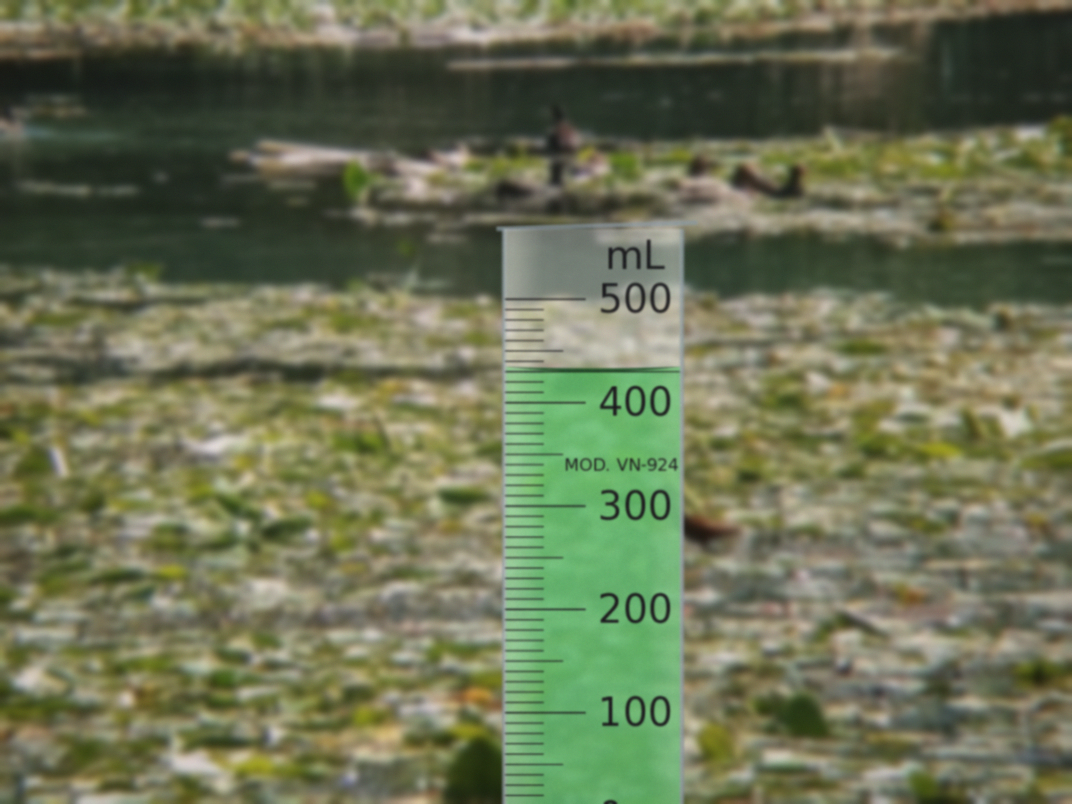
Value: mL 430
